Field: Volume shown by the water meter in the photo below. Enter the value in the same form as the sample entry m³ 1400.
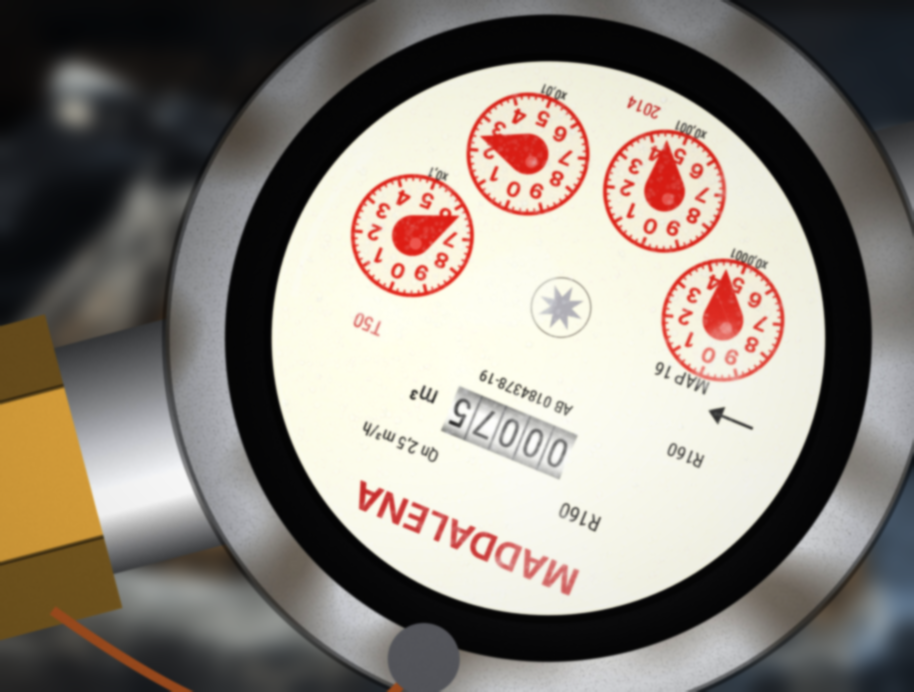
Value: m³ 75.6244
